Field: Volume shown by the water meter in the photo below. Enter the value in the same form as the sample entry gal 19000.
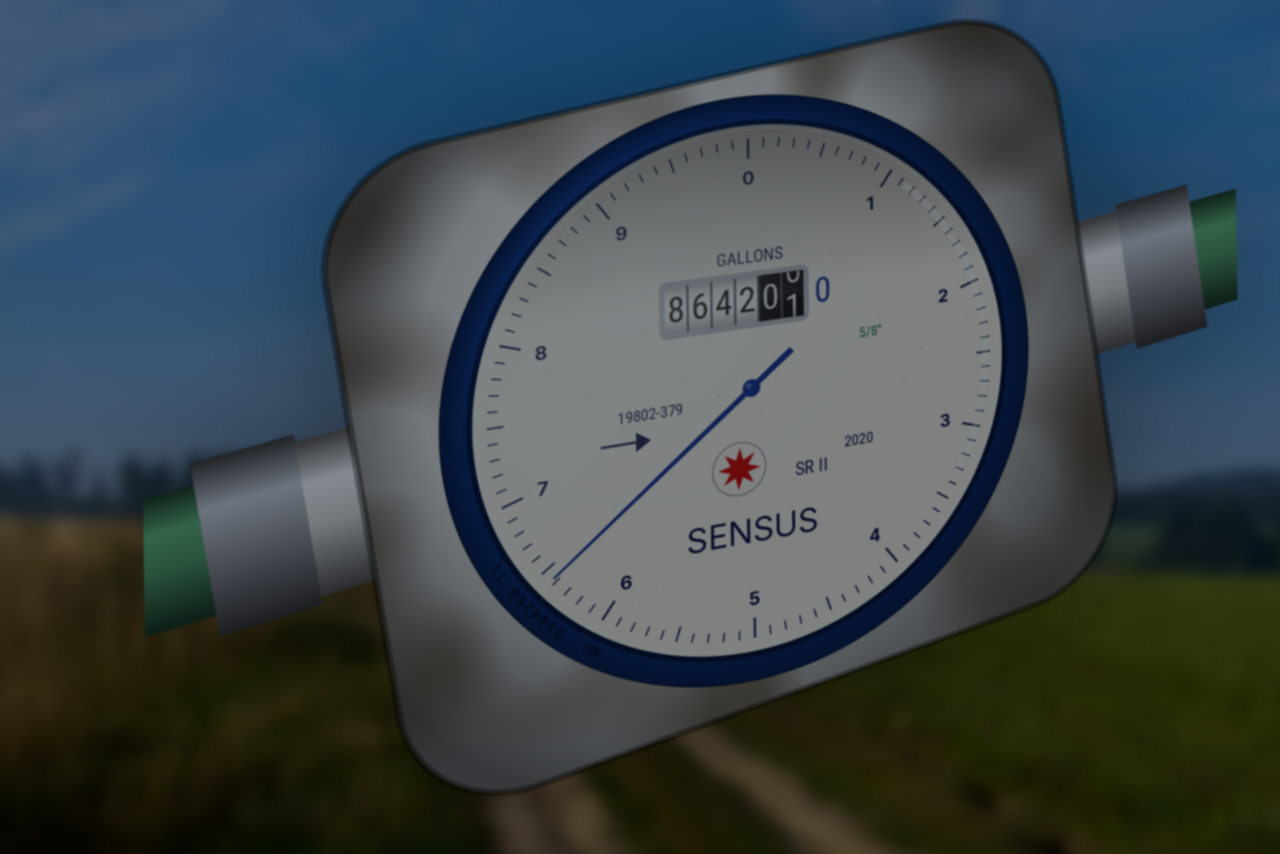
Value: gal 8642006.4
